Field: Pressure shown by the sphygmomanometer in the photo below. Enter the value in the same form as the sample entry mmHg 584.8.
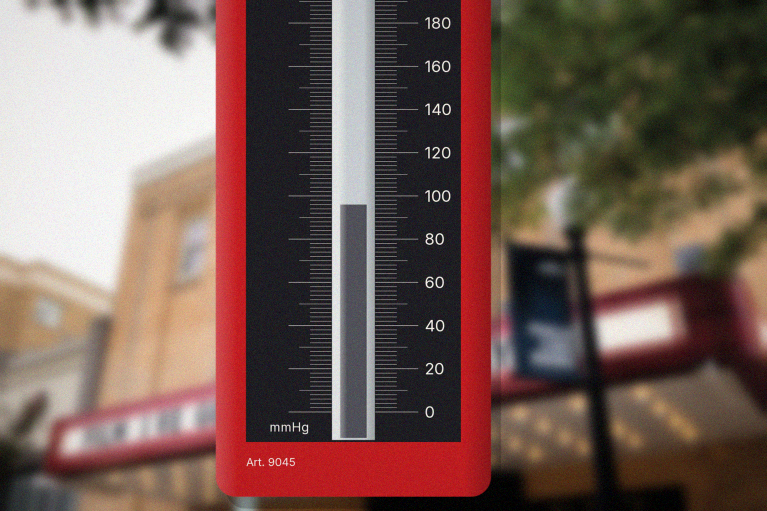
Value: mmHg 96
